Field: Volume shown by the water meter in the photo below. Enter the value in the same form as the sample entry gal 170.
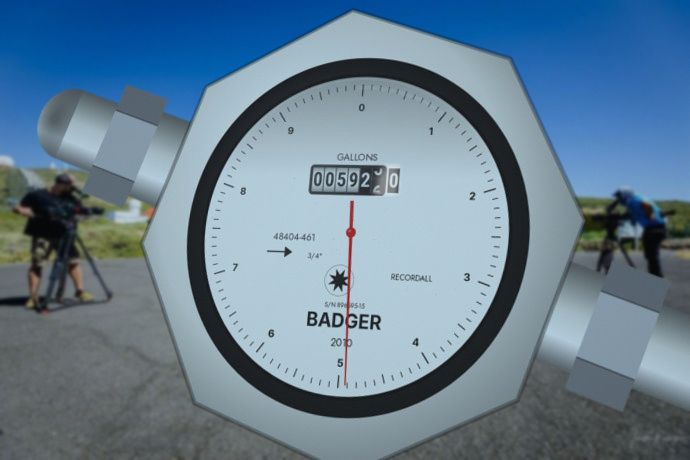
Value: gal 59254.9
